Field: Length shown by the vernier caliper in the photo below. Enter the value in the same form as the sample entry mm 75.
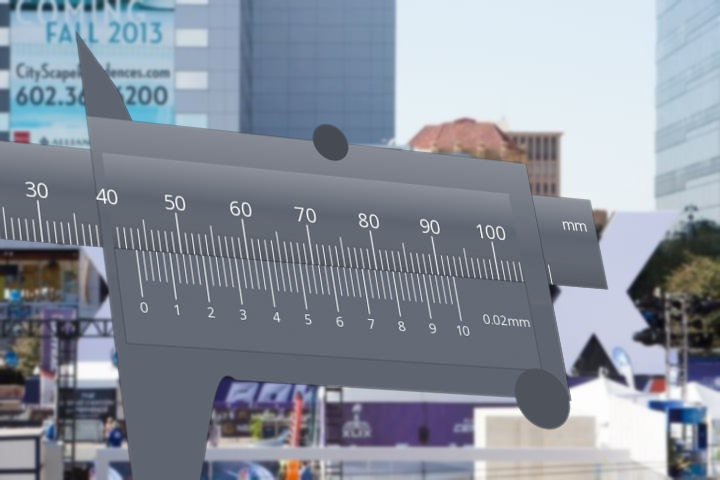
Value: mm 43.4
